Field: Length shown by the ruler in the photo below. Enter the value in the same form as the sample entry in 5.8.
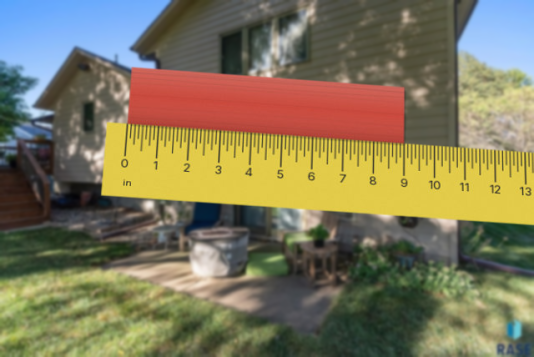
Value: in 9
